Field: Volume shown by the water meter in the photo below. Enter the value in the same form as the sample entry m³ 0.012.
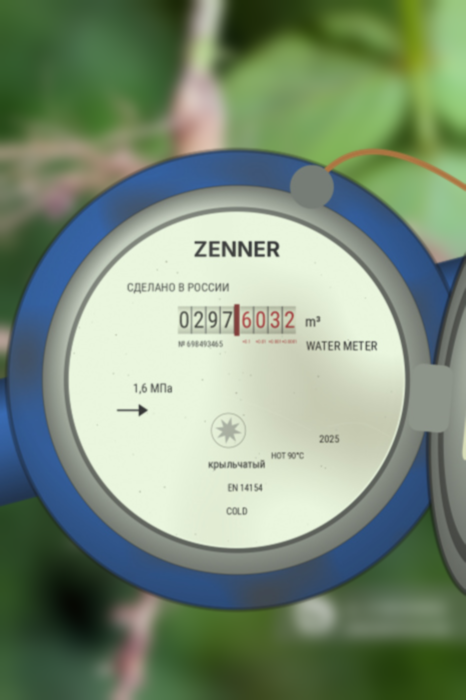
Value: m³ 297.6032
